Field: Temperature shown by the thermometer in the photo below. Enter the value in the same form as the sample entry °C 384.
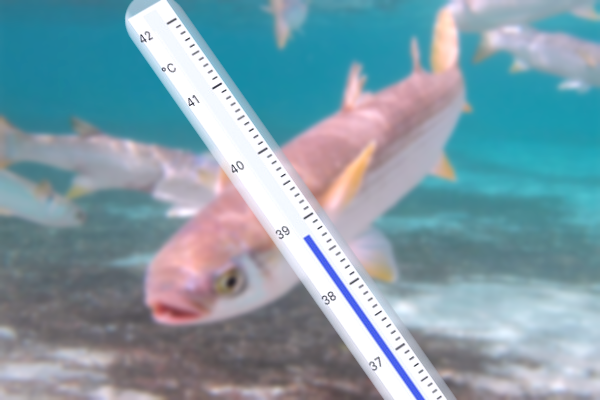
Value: °C 38.8
